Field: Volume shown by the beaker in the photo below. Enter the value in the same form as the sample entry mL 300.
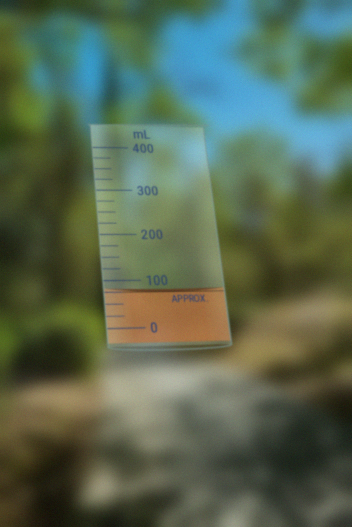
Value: mL 75
